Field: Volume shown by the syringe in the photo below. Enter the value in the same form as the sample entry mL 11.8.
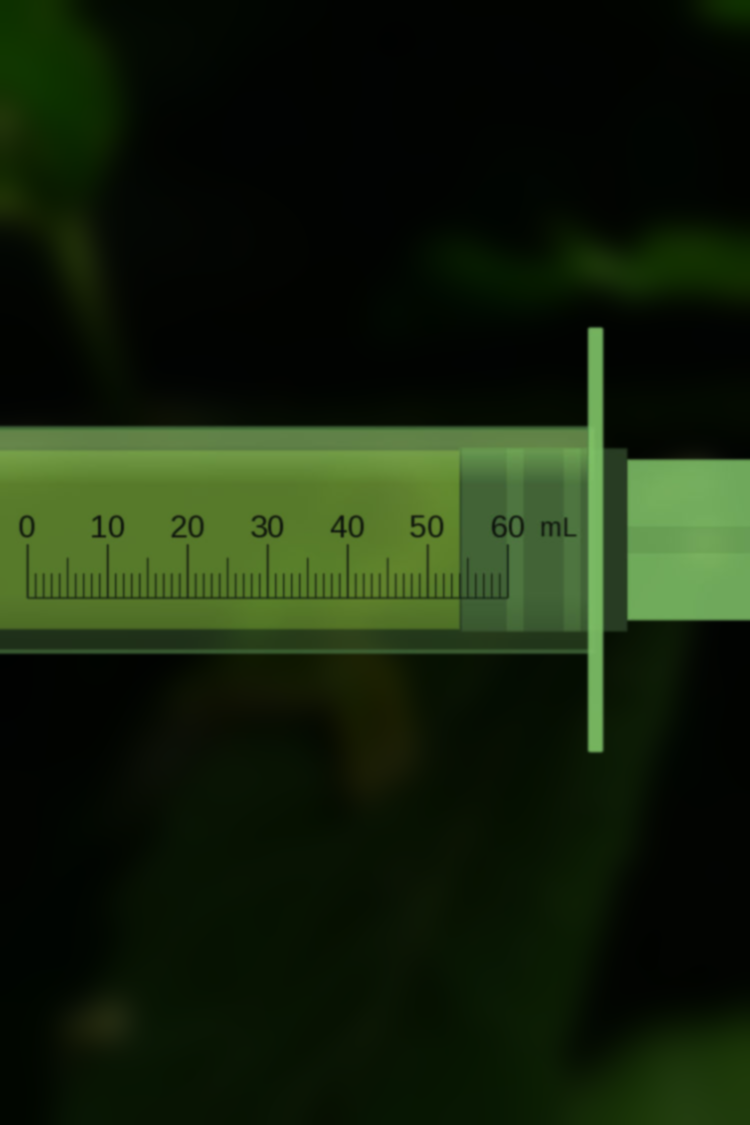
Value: mL 54
